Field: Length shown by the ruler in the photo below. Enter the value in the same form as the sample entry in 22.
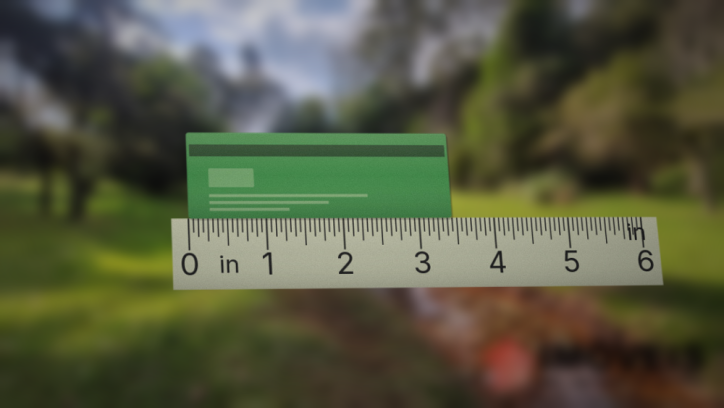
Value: in 3.4375
